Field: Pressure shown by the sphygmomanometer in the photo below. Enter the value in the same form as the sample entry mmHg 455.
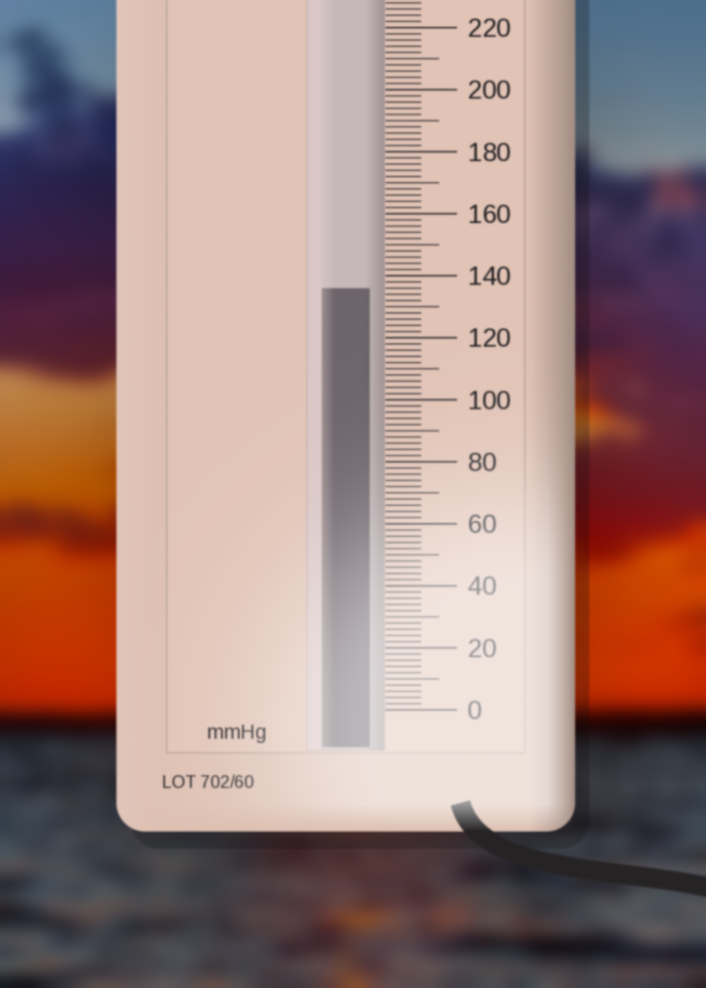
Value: mmHg 136
